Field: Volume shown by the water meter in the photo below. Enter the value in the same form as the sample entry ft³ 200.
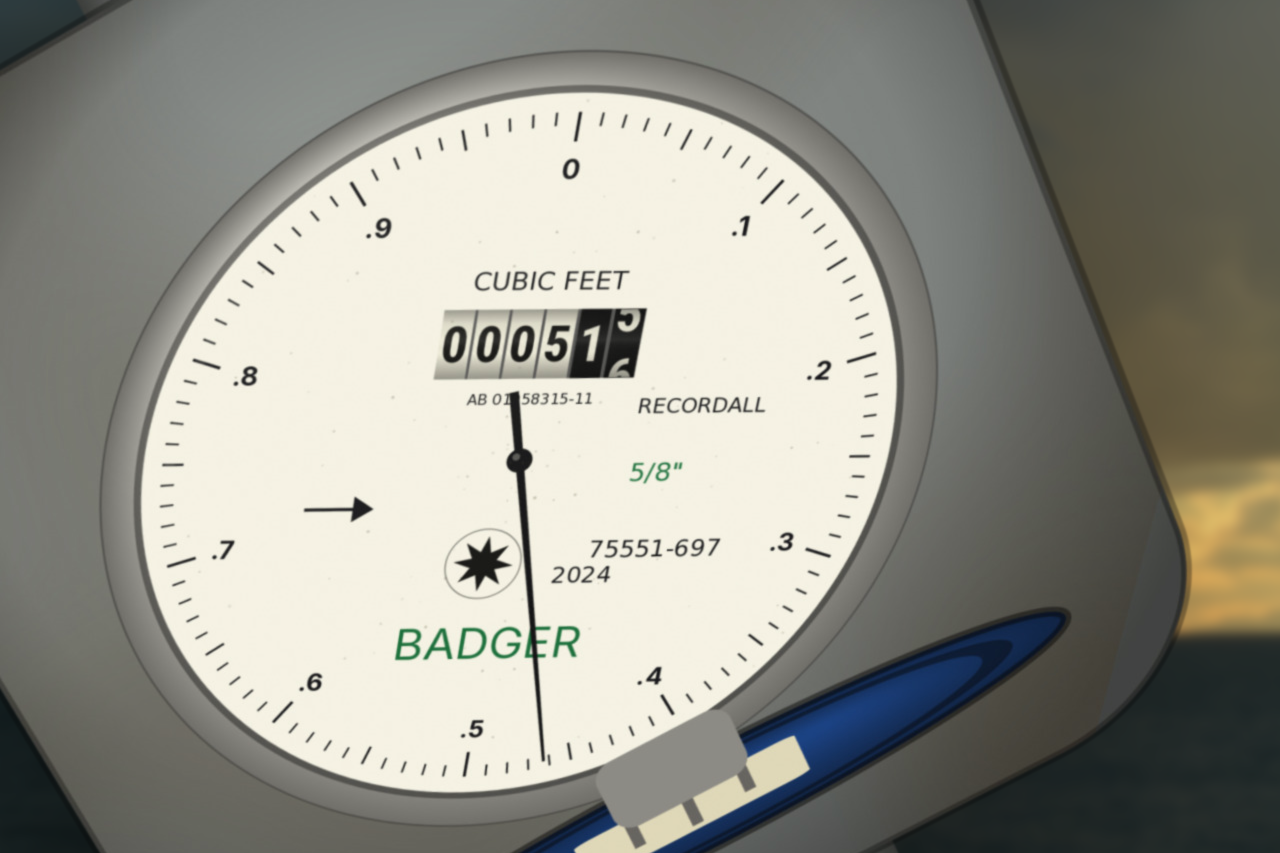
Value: ft³ 515.46
